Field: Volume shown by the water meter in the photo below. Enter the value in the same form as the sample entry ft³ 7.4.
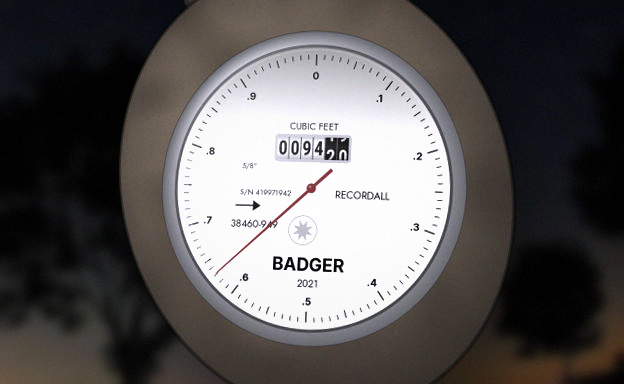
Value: ft³ 9419.63
